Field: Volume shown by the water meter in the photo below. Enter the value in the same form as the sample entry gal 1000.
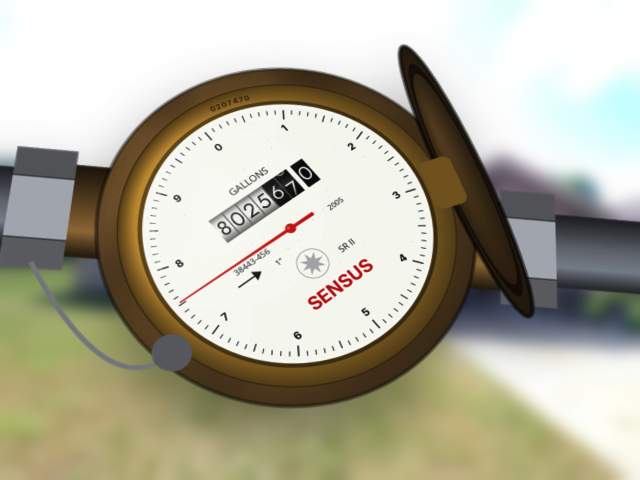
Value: gal 8025667.5
